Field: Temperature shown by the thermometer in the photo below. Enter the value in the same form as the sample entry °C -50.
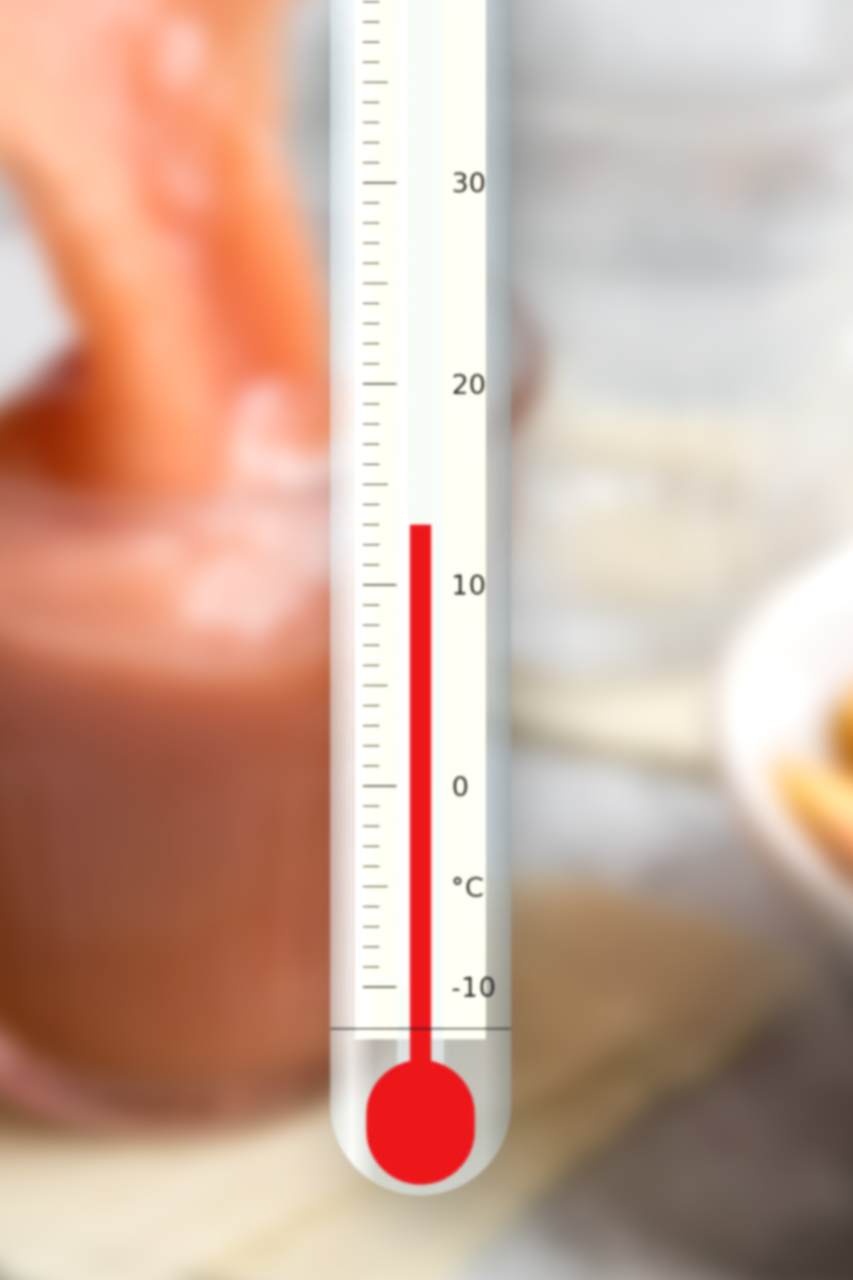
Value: °C 13
